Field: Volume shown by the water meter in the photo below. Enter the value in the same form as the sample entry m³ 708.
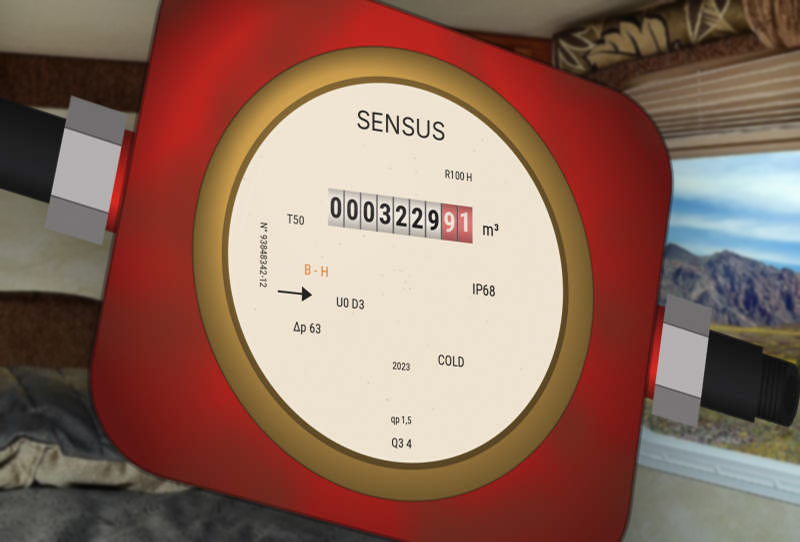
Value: m³ 3229.91
